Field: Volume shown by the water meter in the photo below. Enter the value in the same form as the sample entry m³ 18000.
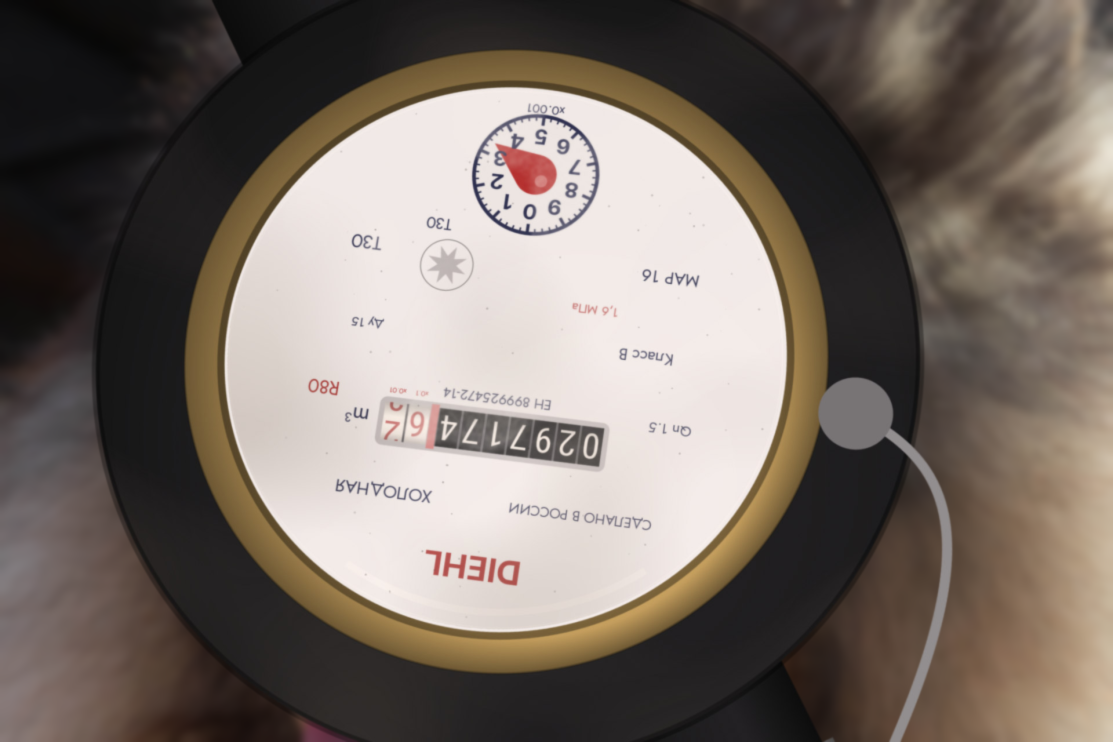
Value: m³ 297174.623
